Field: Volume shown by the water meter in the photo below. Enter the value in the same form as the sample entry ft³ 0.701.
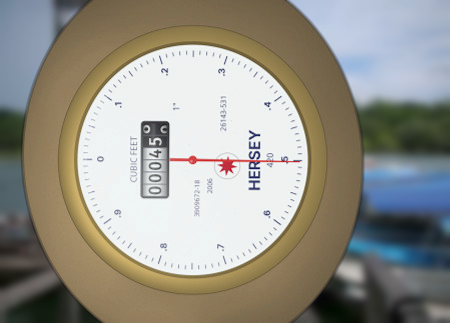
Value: ft³ 458.50
